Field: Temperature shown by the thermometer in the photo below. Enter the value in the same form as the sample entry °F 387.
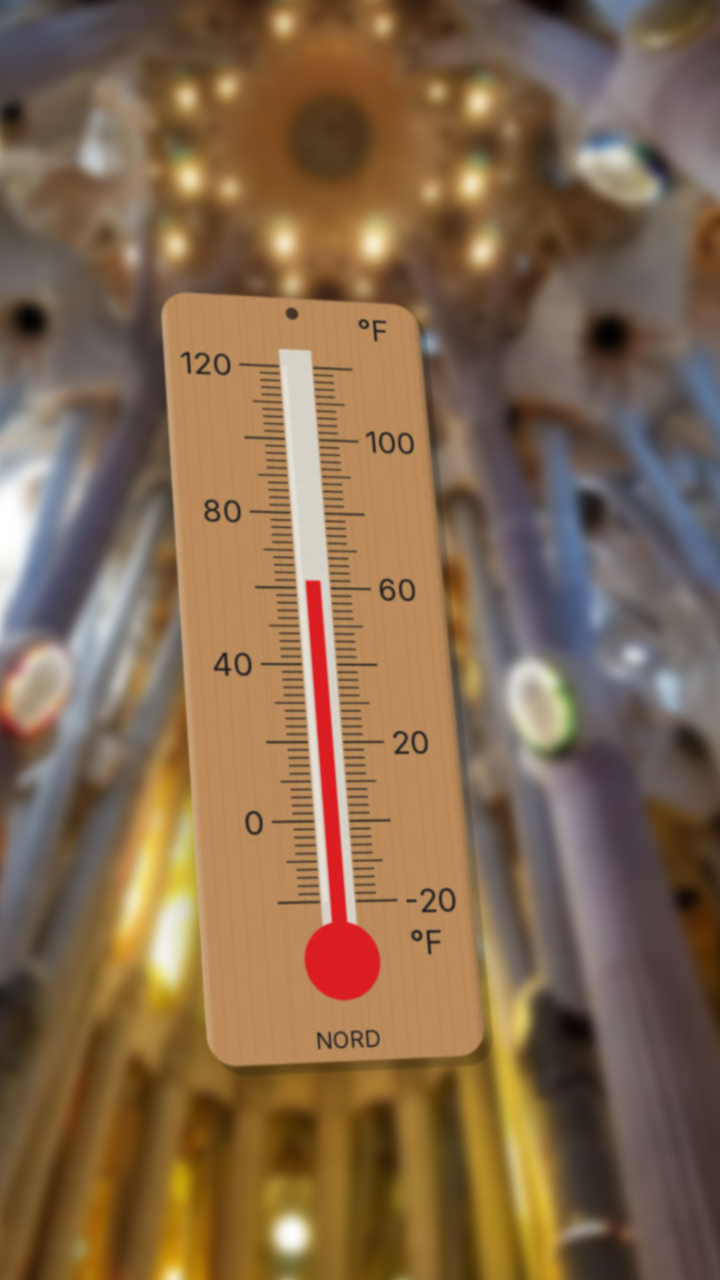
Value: °F 62
